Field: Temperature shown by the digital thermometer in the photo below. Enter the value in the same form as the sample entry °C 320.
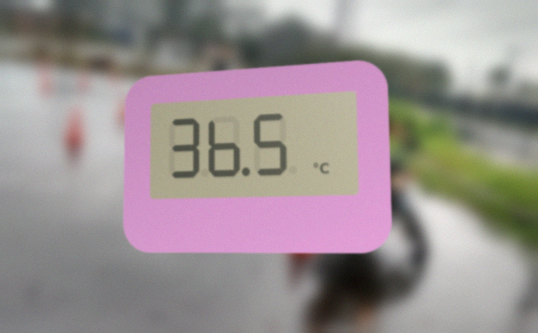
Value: °C 36.5
